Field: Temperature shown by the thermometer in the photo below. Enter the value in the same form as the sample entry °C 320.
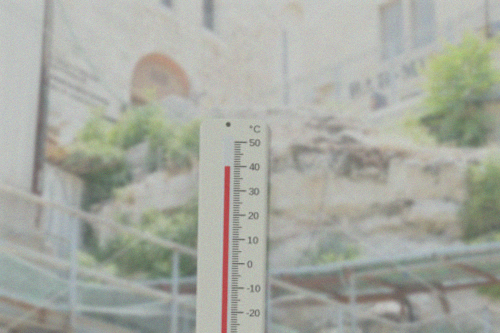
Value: °C 40
